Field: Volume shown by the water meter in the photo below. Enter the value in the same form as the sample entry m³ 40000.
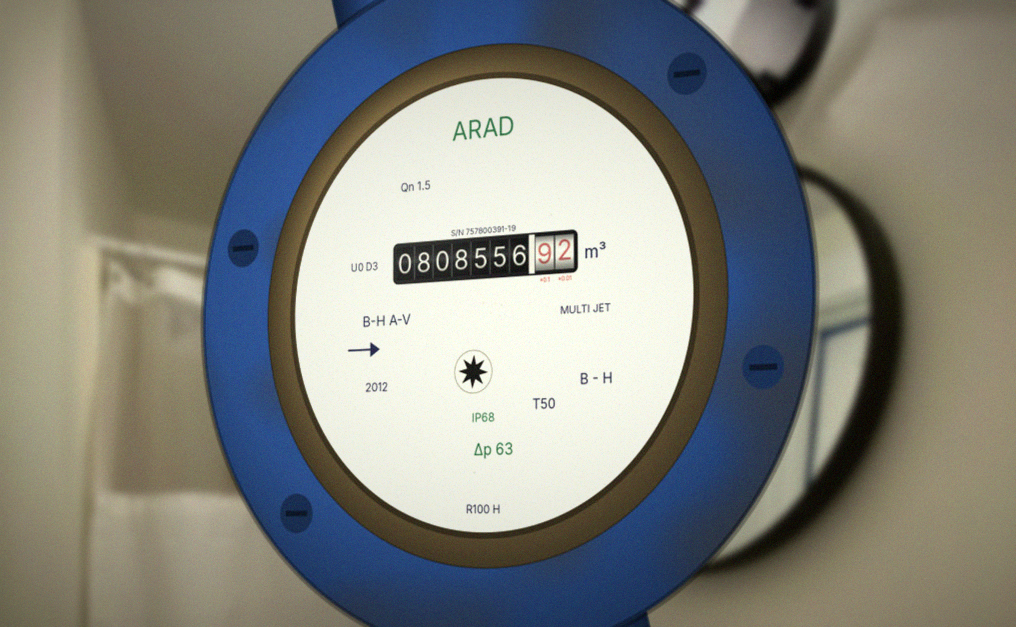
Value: m³ 808556.92
